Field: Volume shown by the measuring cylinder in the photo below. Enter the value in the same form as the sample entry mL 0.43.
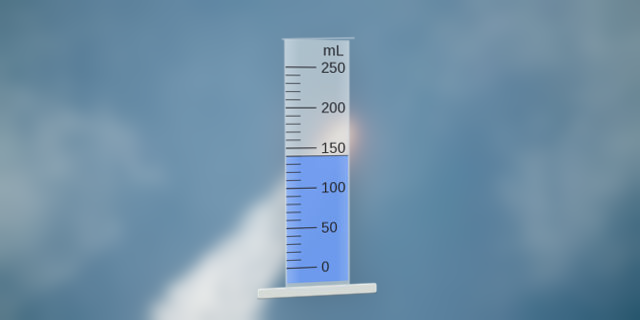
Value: mL 140
